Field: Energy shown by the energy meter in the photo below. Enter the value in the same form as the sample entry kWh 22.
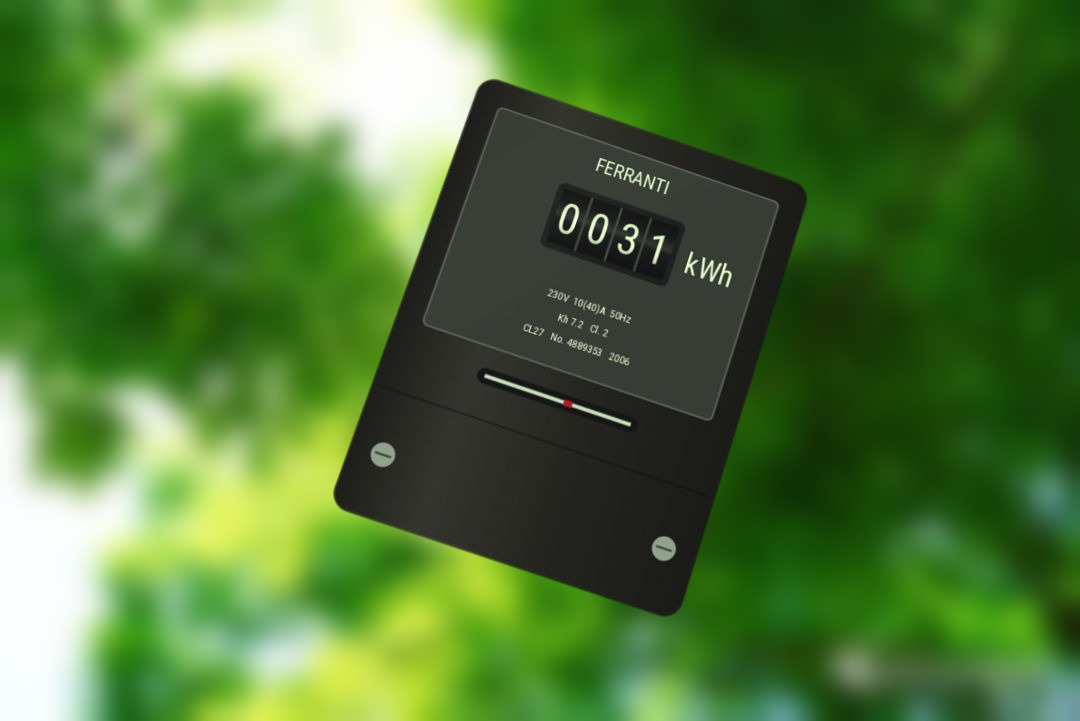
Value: kWh 31
